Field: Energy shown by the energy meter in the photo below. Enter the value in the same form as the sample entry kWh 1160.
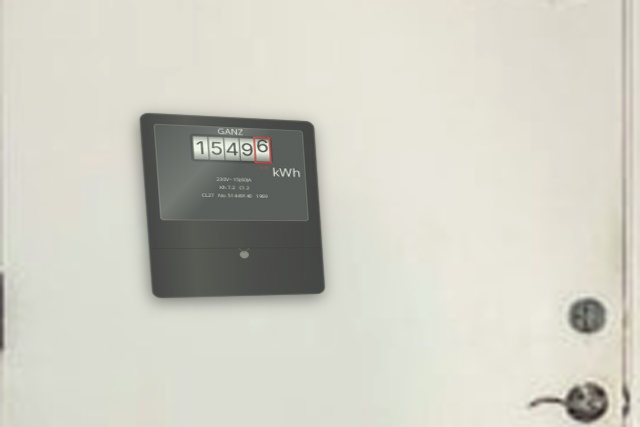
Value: kWh 1549.6
